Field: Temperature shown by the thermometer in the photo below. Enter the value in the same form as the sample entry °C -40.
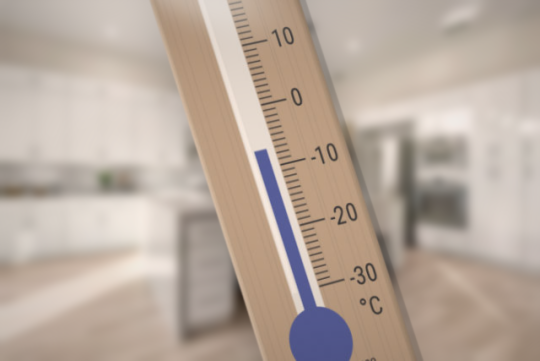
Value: °C -7
